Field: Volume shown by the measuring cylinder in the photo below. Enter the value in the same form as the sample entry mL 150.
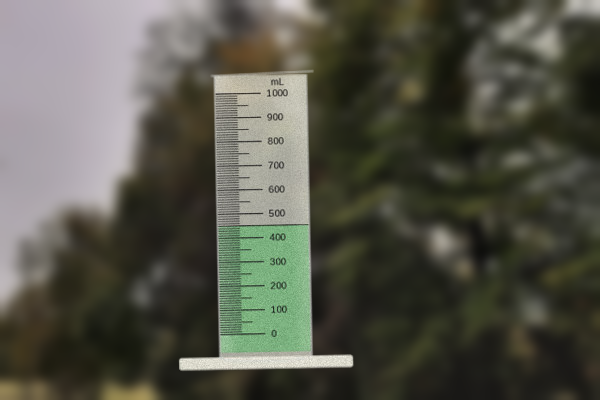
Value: mL 450
